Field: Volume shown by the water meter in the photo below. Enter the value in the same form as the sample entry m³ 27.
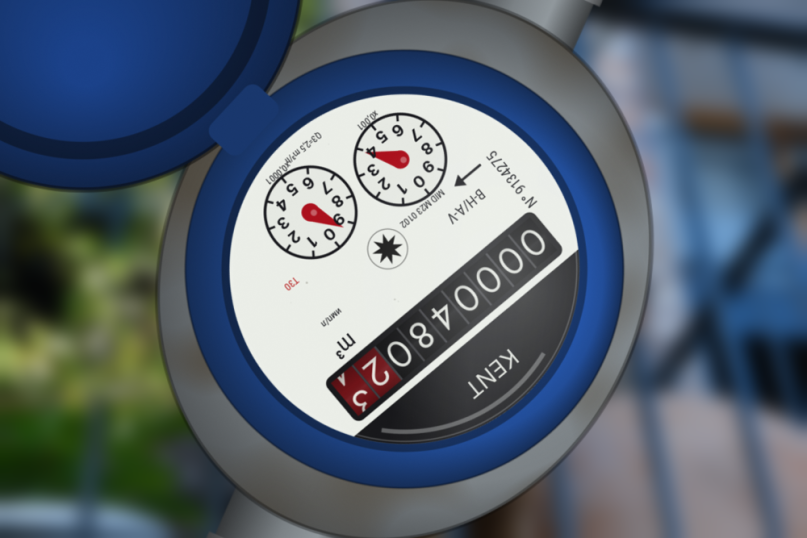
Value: m³ 480.2339
